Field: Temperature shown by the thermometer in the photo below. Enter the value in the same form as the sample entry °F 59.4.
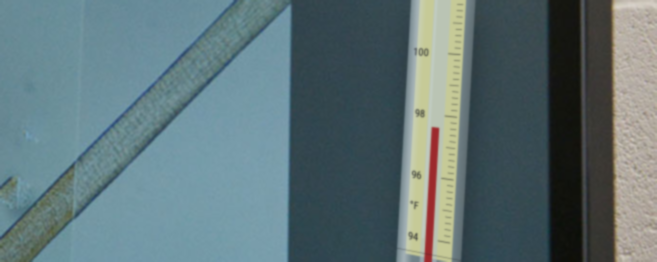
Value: °F 97.6
